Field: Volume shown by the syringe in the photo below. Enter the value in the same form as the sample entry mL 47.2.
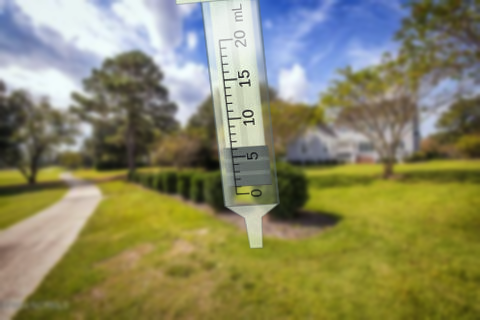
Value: mL 1
